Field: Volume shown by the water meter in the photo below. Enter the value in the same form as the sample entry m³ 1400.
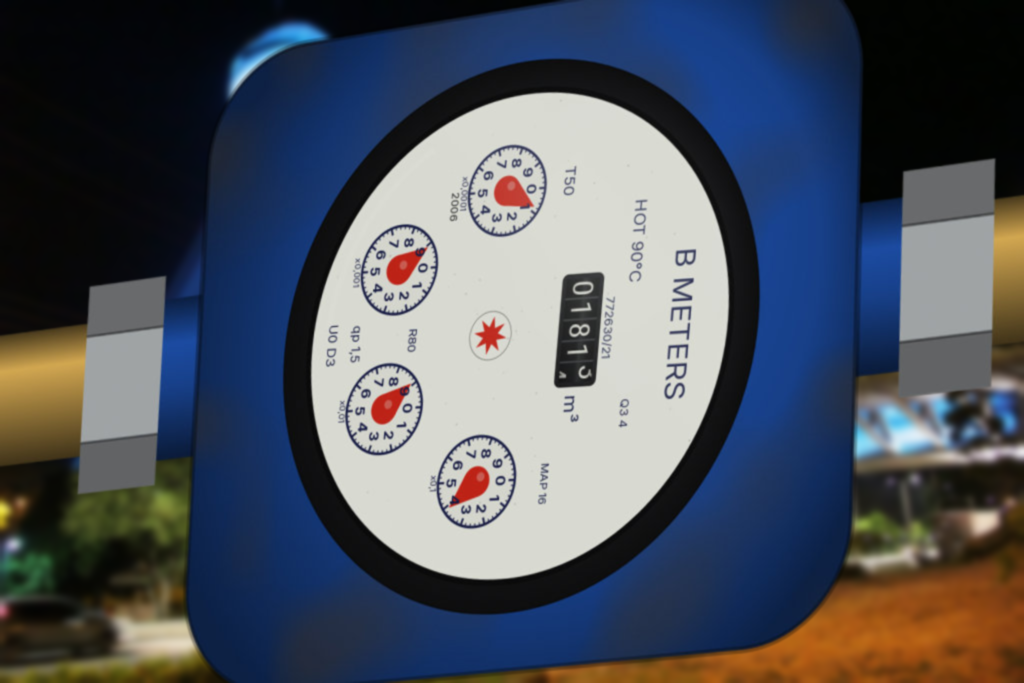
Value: m³ 1813.3890
